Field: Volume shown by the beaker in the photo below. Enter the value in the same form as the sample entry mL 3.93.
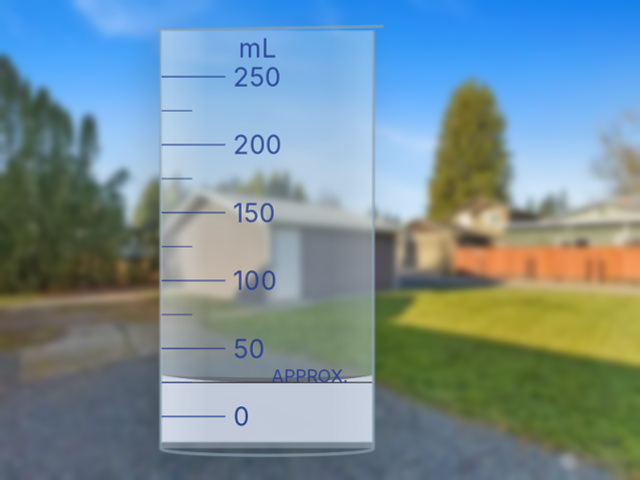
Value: mL 25
